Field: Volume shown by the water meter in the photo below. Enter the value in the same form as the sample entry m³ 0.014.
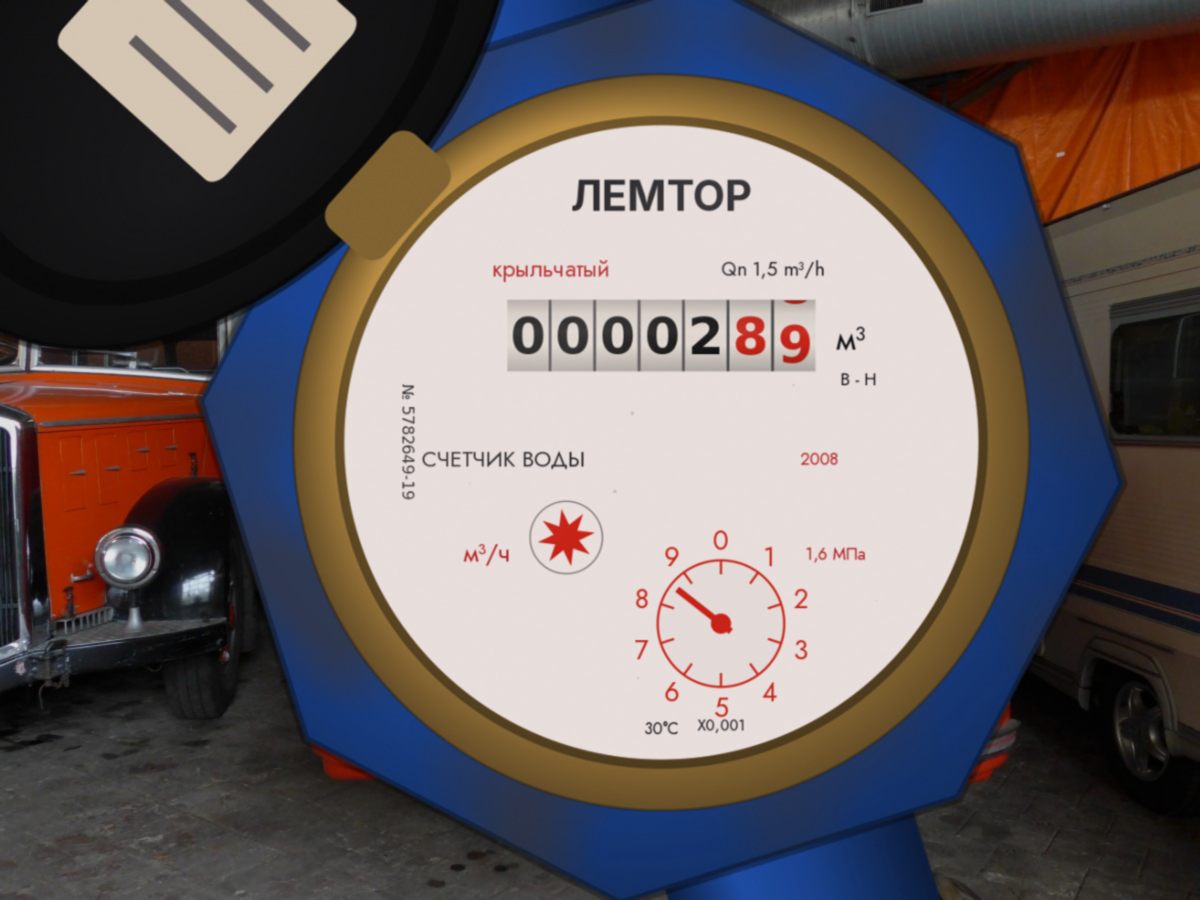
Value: m³ 2.888
